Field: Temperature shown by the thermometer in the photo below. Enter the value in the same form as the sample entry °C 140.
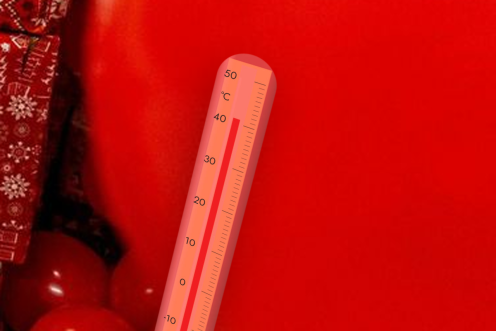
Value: °C 41
